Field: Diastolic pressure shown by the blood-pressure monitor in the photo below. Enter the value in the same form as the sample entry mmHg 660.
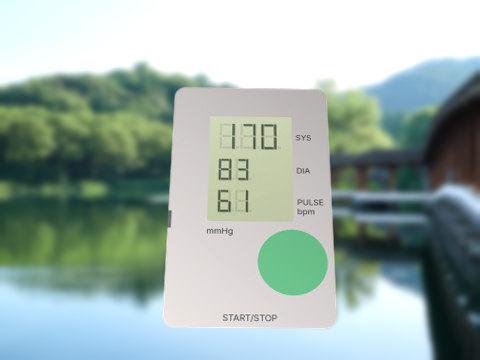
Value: mmHg 83
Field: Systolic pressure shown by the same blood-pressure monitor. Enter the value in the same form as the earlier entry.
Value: mmHg 170
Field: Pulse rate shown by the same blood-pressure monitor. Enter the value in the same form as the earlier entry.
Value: bpm 61
